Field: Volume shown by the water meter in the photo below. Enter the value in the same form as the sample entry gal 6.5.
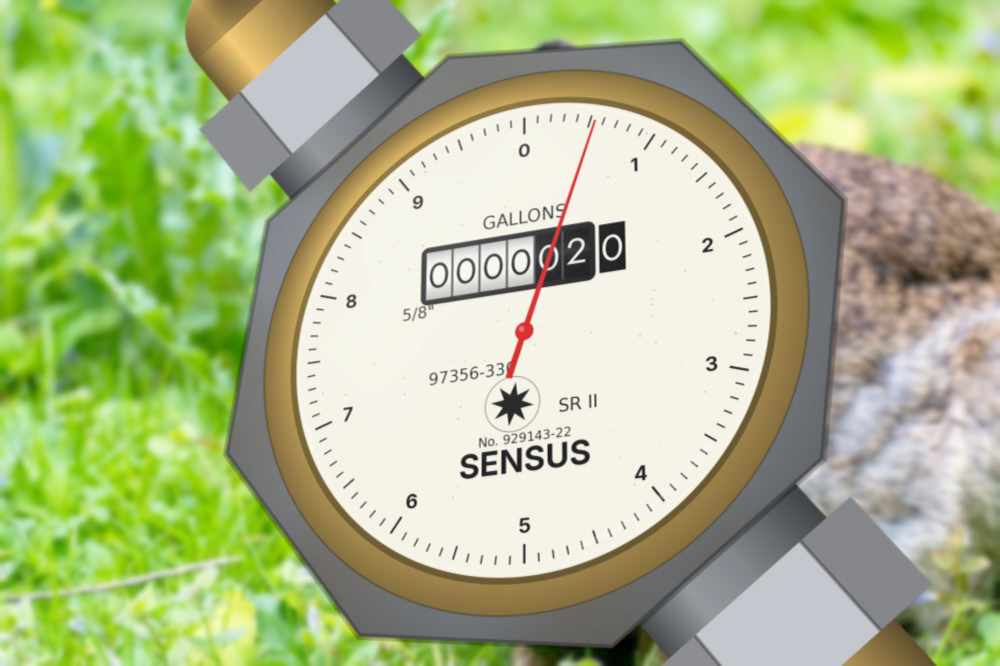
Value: gal 20.5
